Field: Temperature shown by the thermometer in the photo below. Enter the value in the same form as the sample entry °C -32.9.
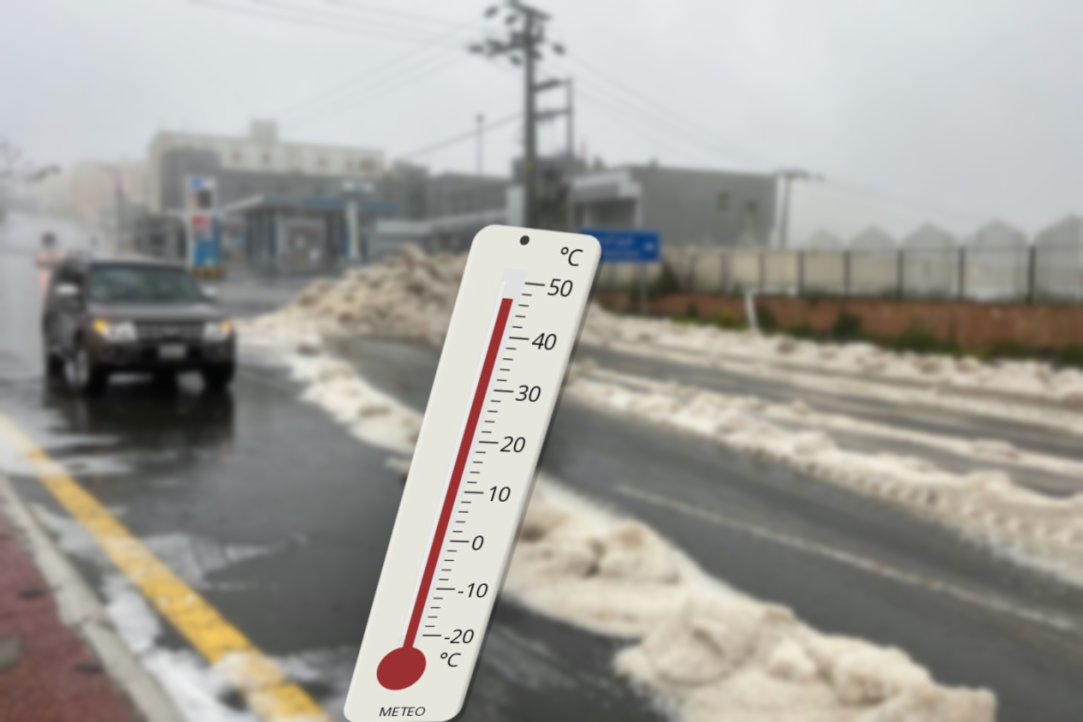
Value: °C 47
